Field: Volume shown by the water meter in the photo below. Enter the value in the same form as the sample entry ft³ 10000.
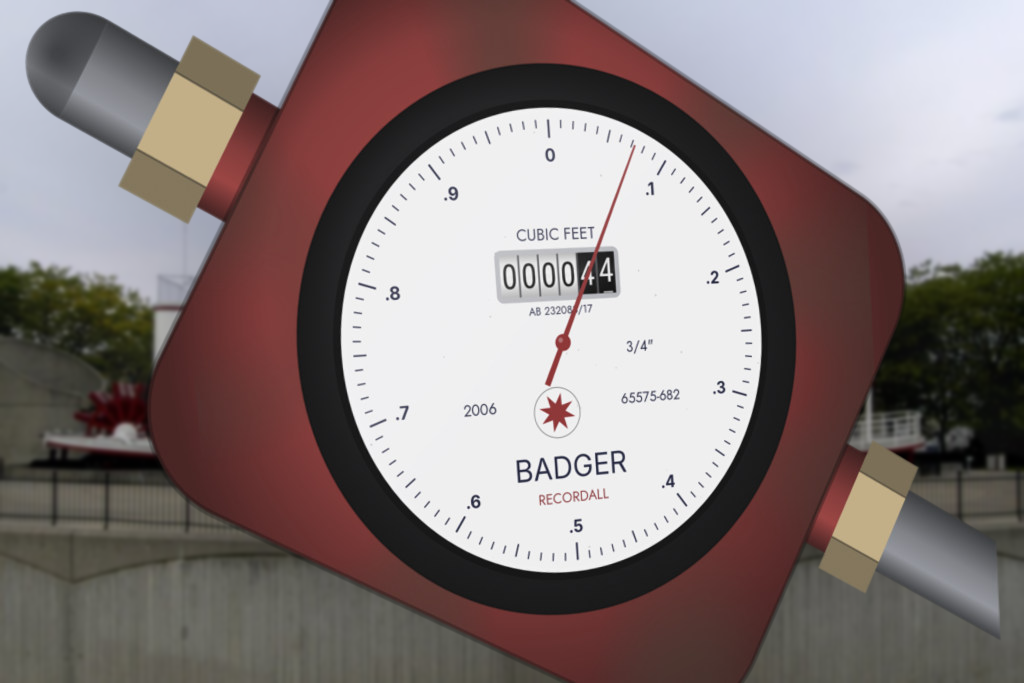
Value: ft³ 44.07
